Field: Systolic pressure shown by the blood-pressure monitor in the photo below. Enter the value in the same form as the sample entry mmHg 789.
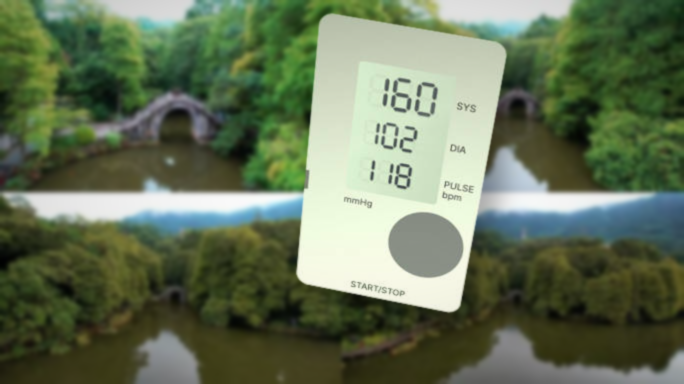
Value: mmHg 160
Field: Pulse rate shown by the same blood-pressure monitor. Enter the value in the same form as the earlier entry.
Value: bpm 118
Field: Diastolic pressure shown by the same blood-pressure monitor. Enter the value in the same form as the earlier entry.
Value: mmHg 102
